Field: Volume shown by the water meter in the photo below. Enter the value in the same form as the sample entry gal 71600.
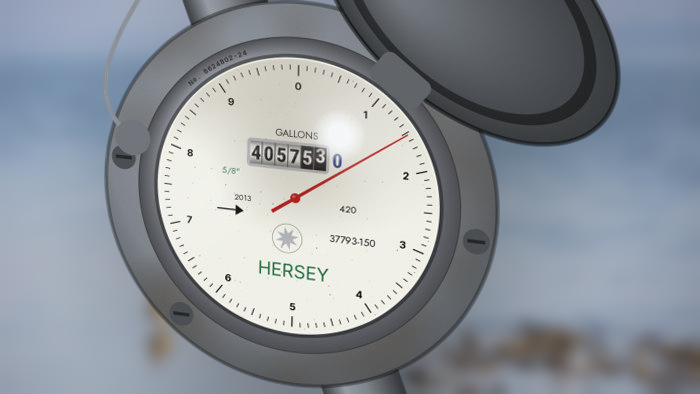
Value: gal 4057531.5
